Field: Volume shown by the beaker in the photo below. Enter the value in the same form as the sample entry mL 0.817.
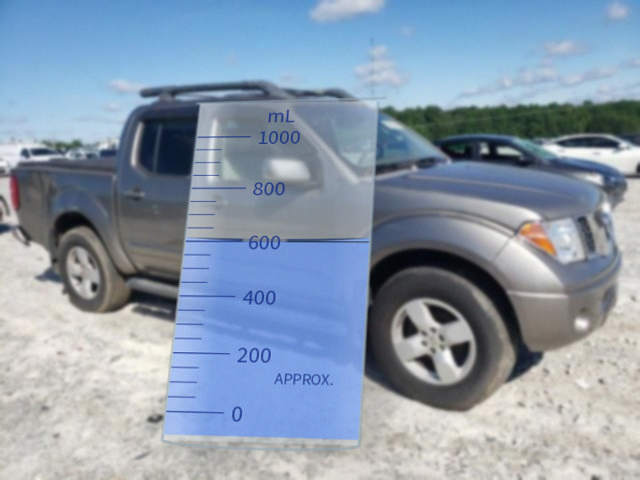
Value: mL 600
